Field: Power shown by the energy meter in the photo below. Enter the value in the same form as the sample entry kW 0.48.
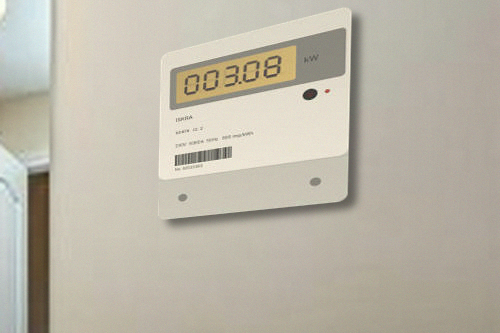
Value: kW 3.08
